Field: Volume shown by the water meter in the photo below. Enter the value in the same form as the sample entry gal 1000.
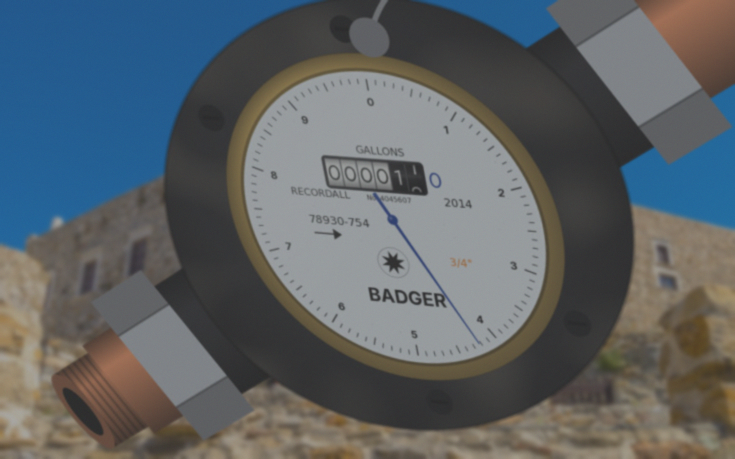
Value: gal 114.2
